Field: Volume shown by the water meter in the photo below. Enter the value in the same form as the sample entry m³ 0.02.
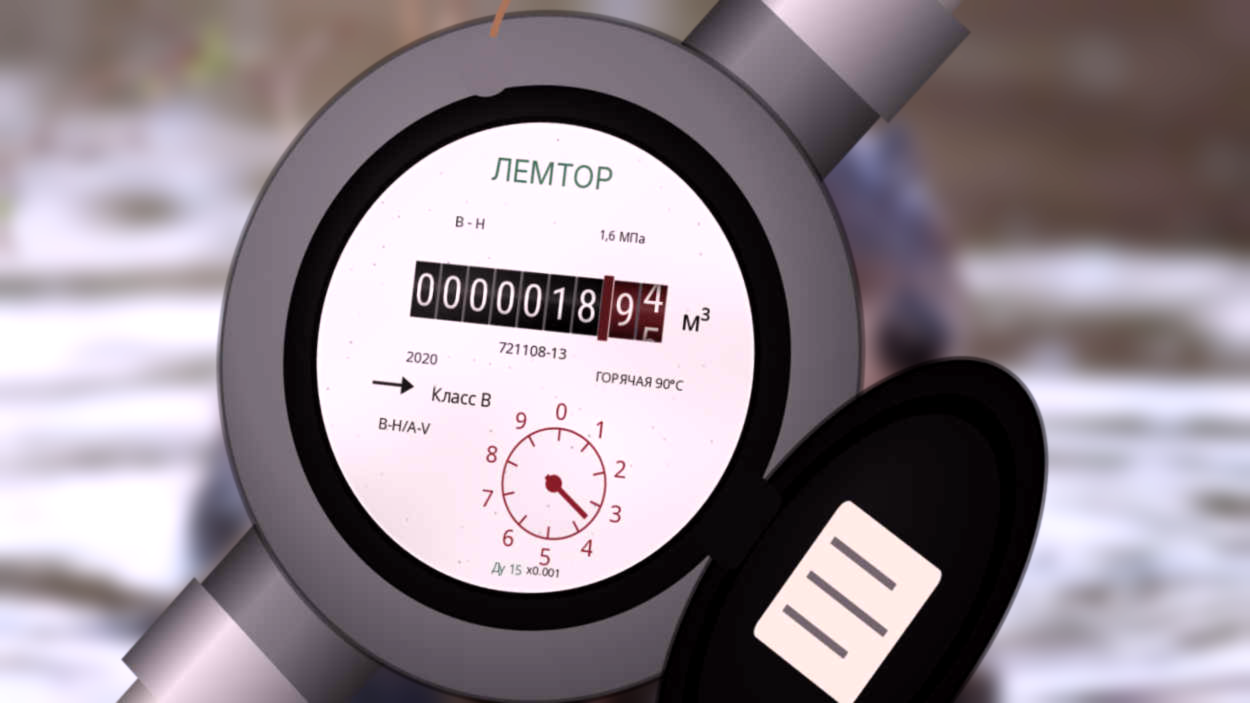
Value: m³ 18.943
